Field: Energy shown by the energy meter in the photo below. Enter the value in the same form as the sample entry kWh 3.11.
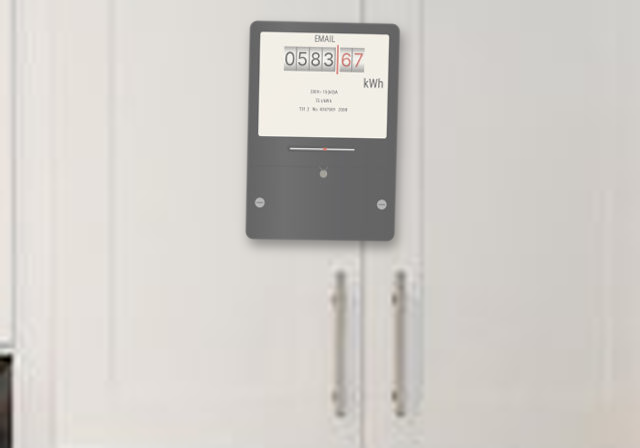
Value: kWh 583.67
